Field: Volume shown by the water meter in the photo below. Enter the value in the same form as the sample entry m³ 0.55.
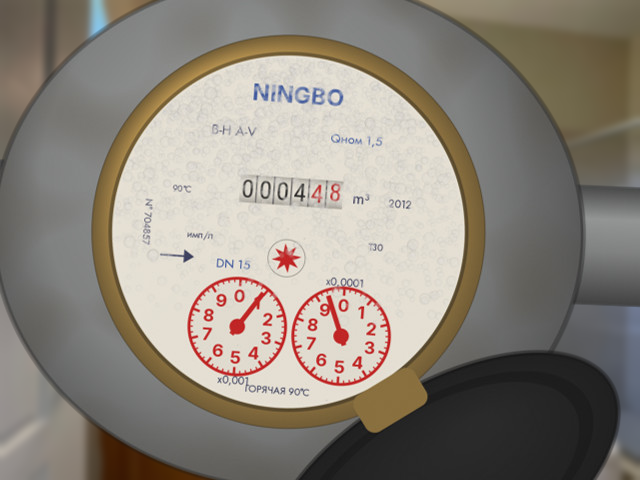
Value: m³ 4.4809
